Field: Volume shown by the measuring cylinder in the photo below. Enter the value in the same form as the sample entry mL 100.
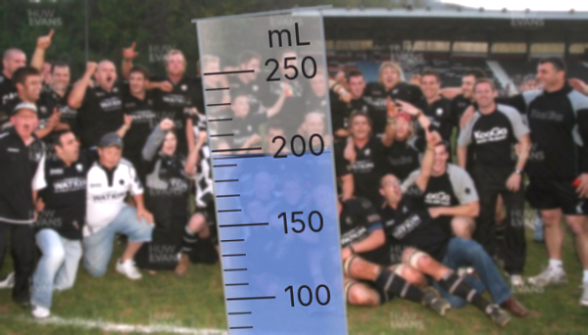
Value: mL 195
